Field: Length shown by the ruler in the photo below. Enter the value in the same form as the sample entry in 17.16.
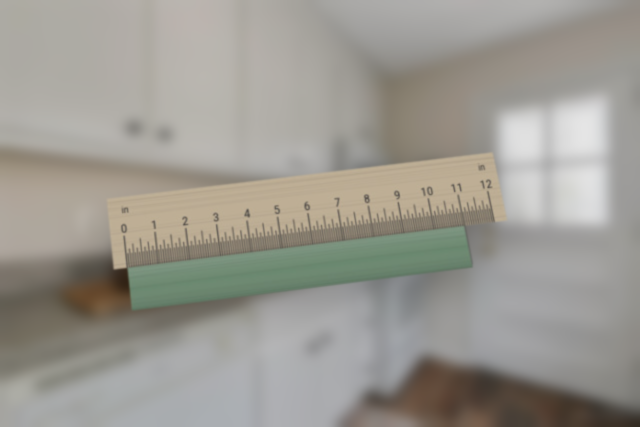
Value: in 11
